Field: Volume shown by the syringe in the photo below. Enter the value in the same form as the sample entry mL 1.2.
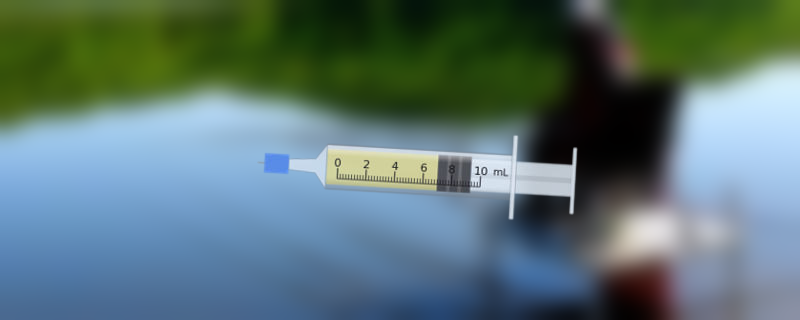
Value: mL 7
